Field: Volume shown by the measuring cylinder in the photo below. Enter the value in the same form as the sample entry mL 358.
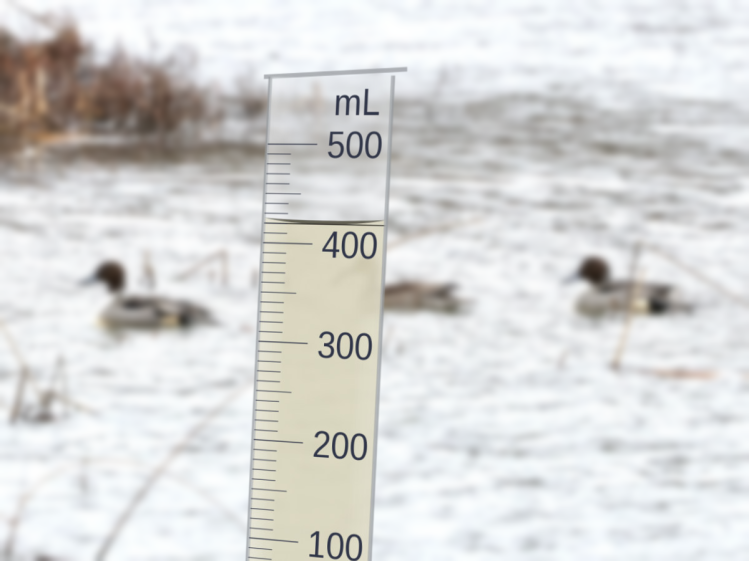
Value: mL 420
